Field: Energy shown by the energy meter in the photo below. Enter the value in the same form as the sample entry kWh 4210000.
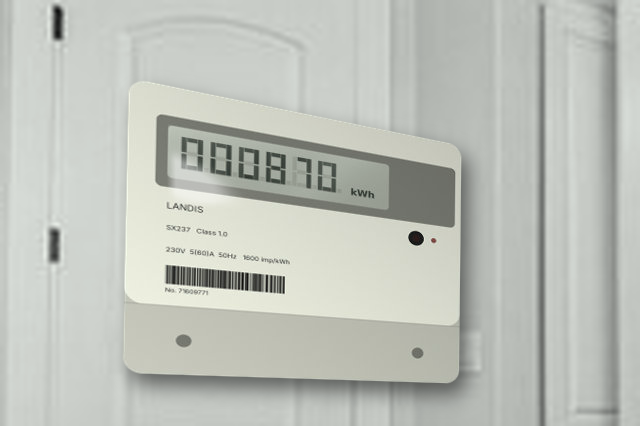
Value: kWh 870
